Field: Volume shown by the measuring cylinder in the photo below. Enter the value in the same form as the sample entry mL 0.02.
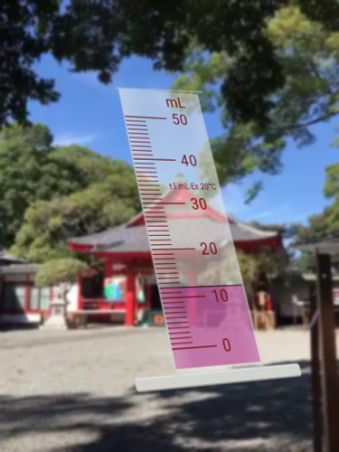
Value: mL 12
